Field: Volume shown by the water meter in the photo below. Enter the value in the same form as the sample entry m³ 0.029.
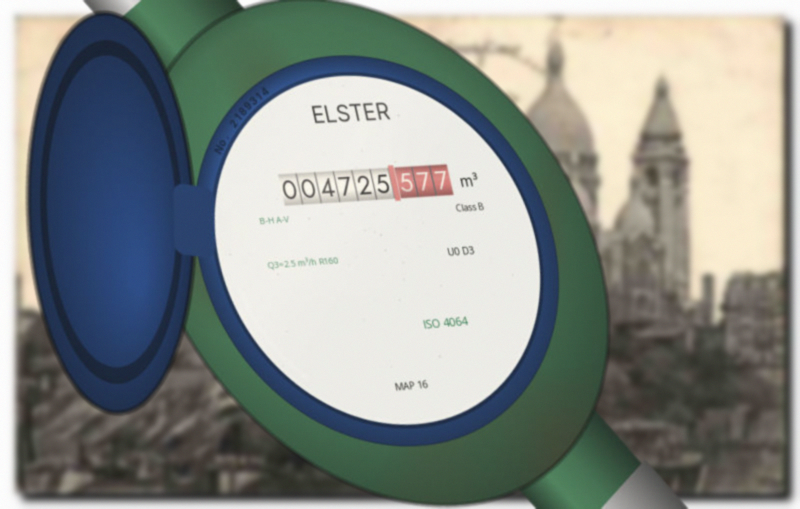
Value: m³ 4725.577
